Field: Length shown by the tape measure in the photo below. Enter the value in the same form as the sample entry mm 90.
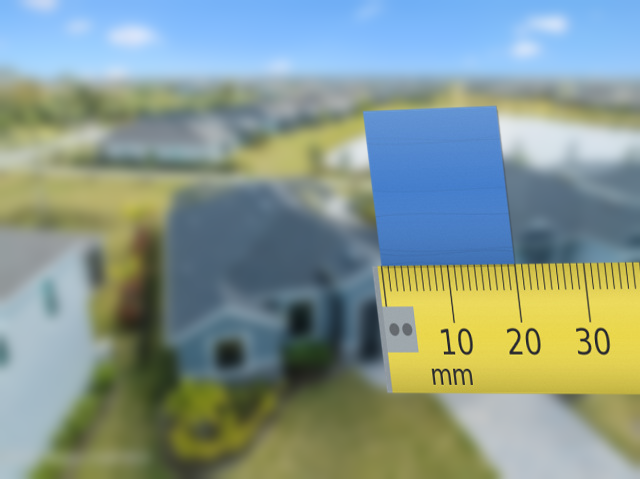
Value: mm 20
